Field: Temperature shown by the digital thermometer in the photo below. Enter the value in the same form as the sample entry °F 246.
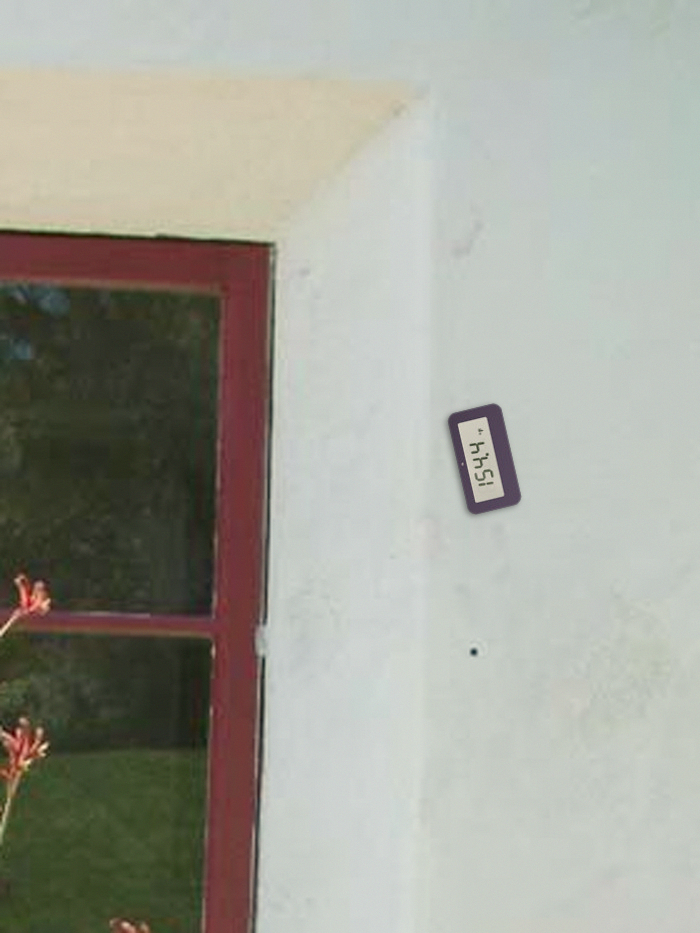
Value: °F 154.4
